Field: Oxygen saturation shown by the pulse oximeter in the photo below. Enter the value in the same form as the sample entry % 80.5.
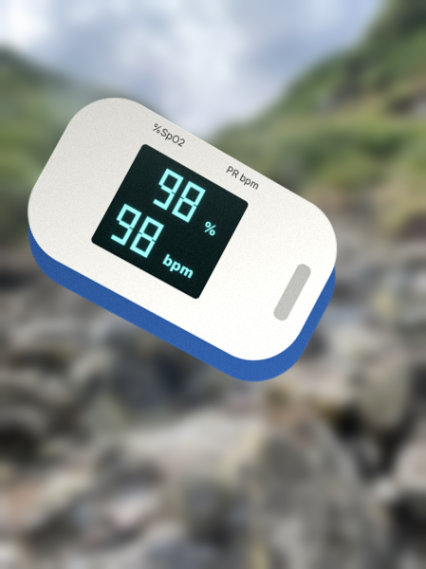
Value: % 98
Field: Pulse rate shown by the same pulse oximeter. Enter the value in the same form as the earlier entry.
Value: bpm 98
